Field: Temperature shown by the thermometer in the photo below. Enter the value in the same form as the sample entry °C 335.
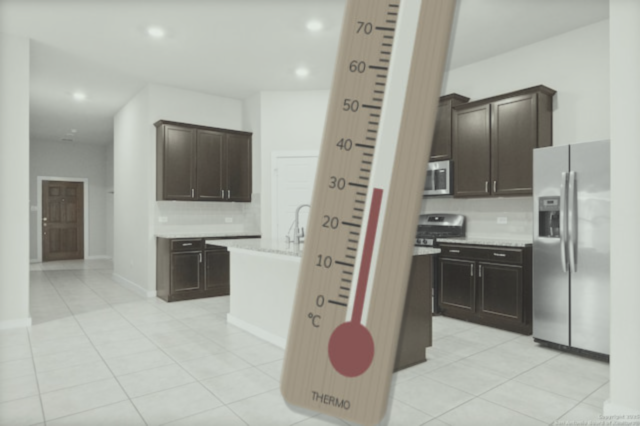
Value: °C 30
